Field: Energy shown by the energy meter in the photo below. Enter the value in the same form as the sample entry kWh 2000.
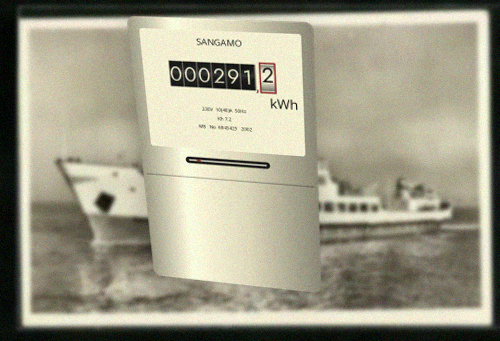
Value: kWh 291.2
